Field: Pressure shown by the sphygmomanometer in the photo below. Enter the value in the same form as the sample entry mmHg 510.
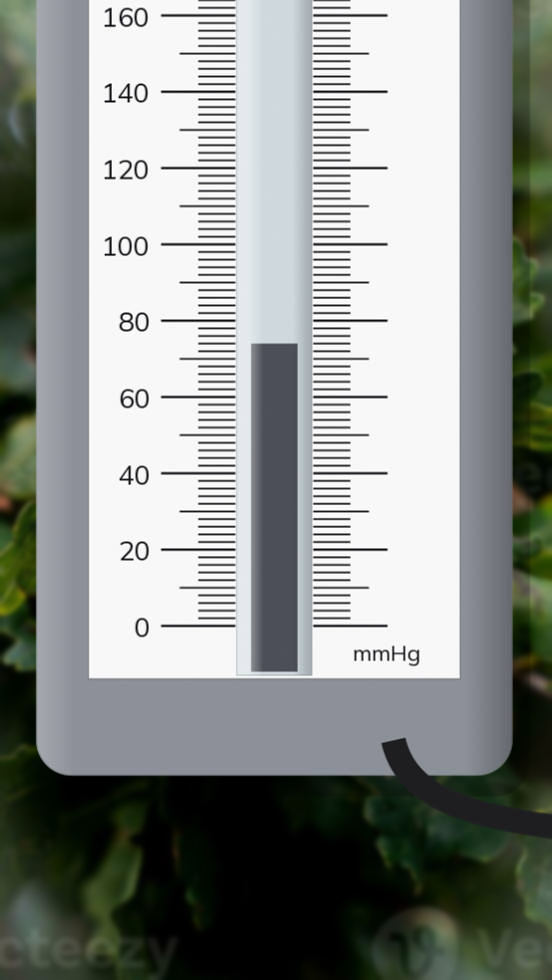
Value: mmHg 74
